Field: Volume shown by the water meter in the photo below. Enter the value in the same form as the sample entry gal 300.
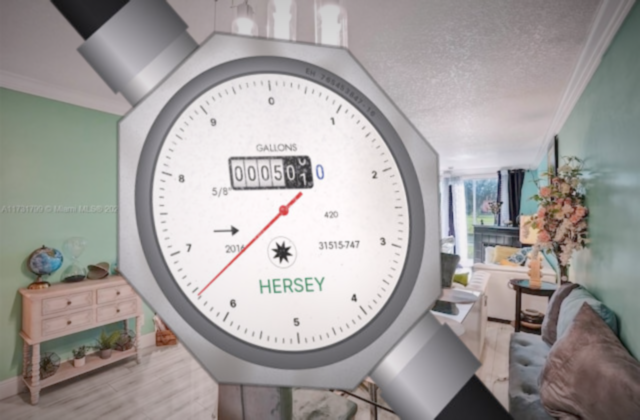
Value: gal 5006.4
